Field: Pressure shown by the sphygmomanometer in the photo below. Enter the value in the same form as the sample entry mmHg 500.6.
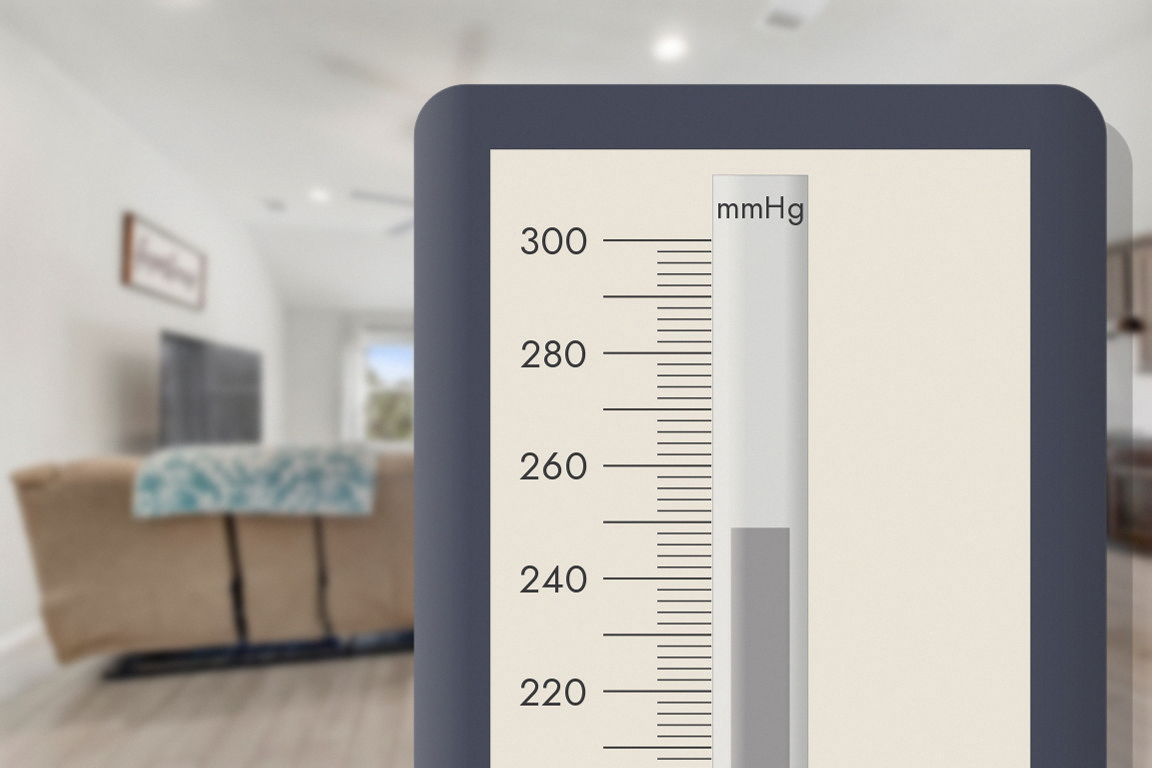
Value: mmHg 249
